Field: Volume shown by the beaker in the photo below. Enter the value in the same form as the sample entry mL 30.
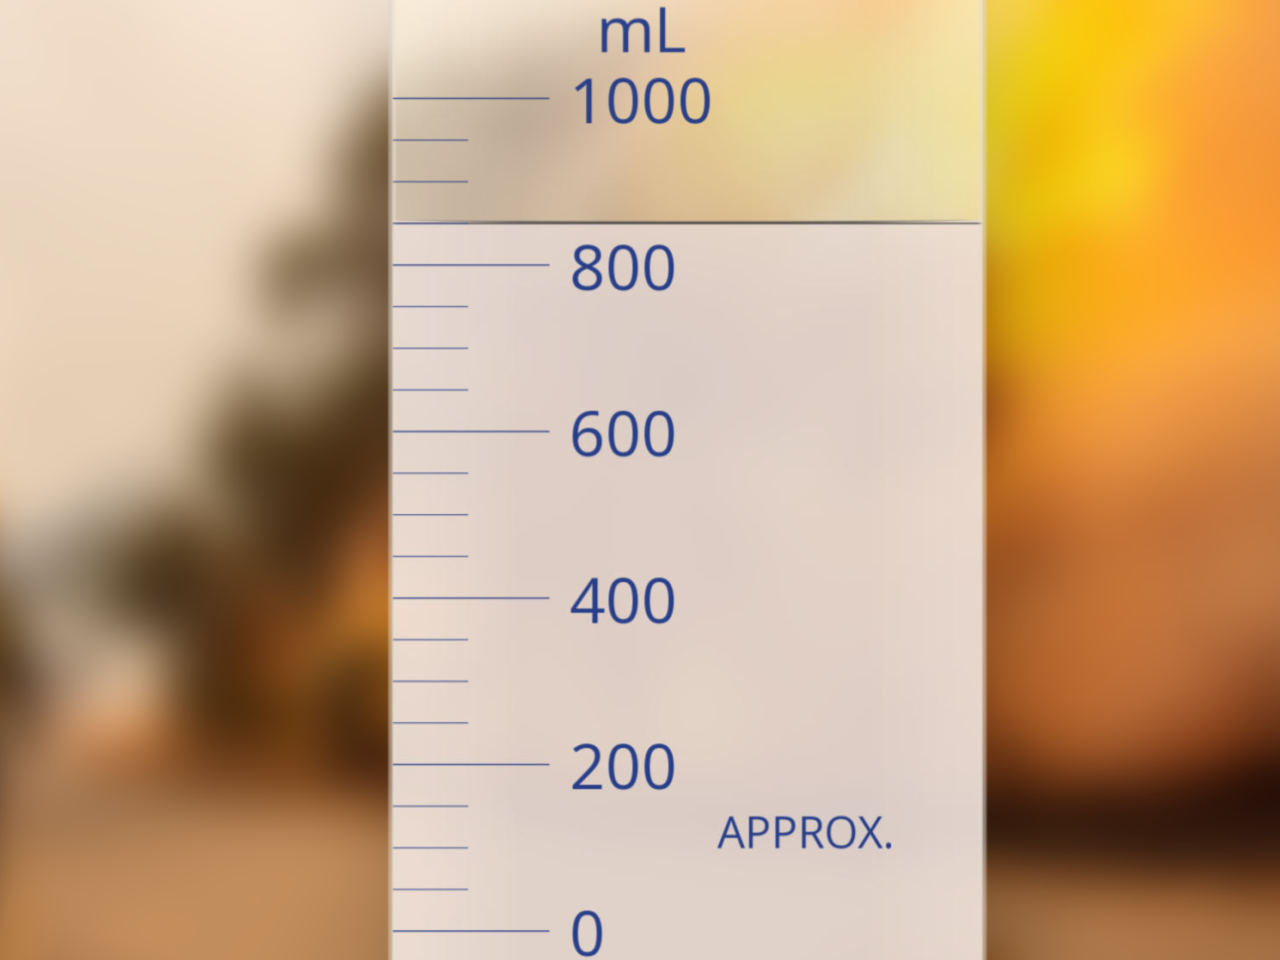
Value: mL 850
